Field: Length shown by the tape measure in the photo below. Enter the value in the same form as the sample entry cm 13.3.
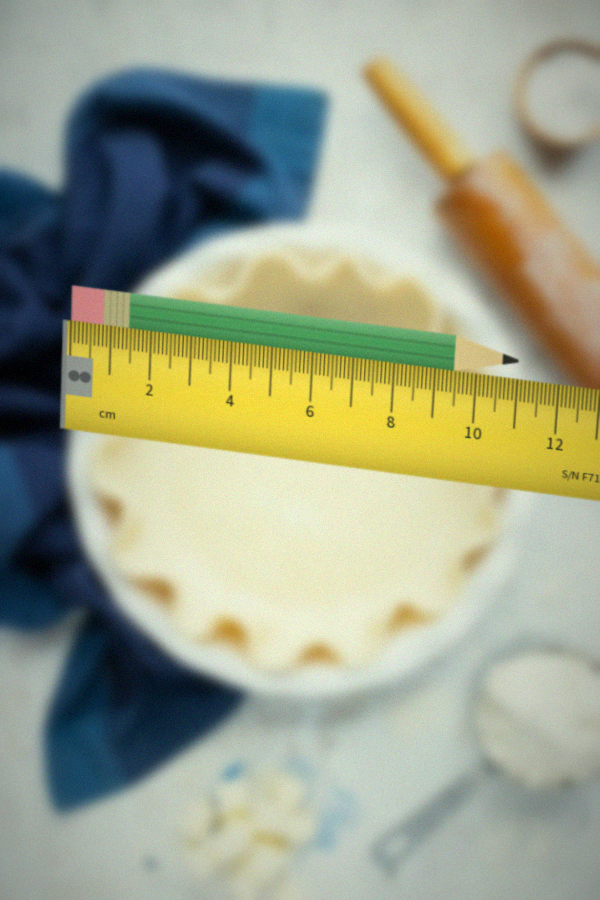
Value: cm 11
